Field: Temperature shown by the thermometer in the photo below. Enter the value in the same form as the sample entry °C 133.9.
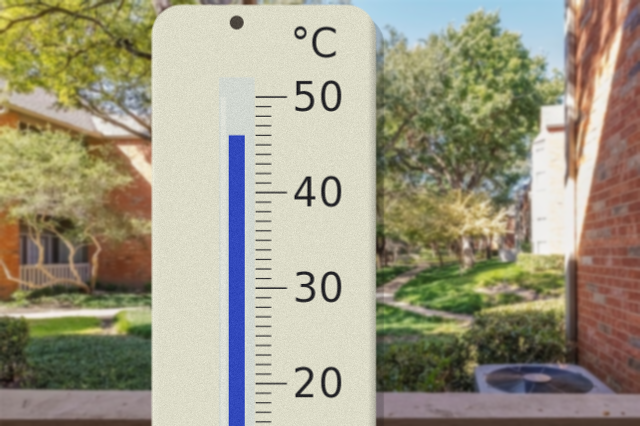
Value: °C 46
